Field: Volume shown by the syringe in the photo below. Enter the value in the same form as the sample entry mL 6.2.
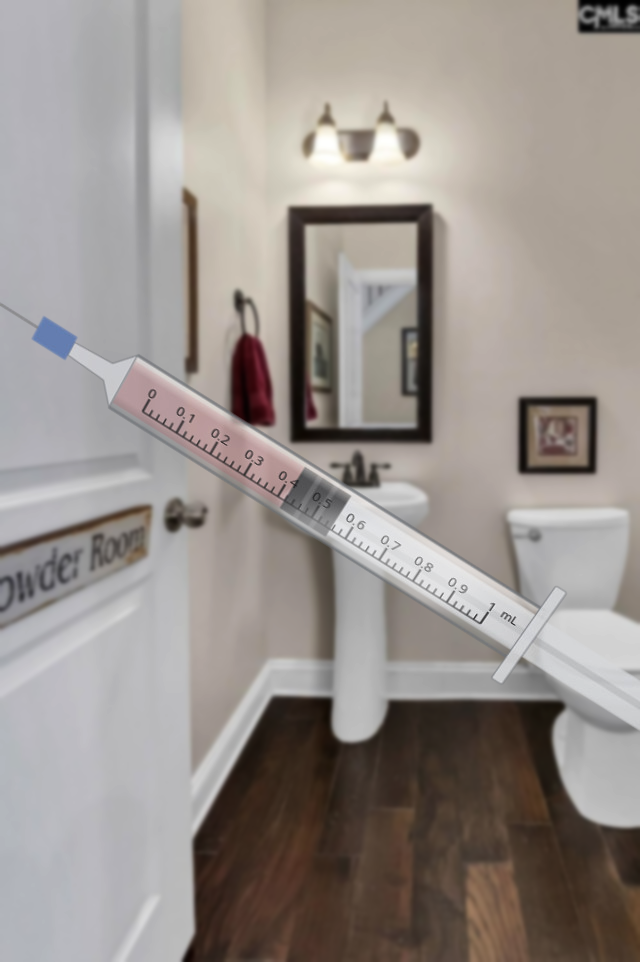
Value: mL 0.42
